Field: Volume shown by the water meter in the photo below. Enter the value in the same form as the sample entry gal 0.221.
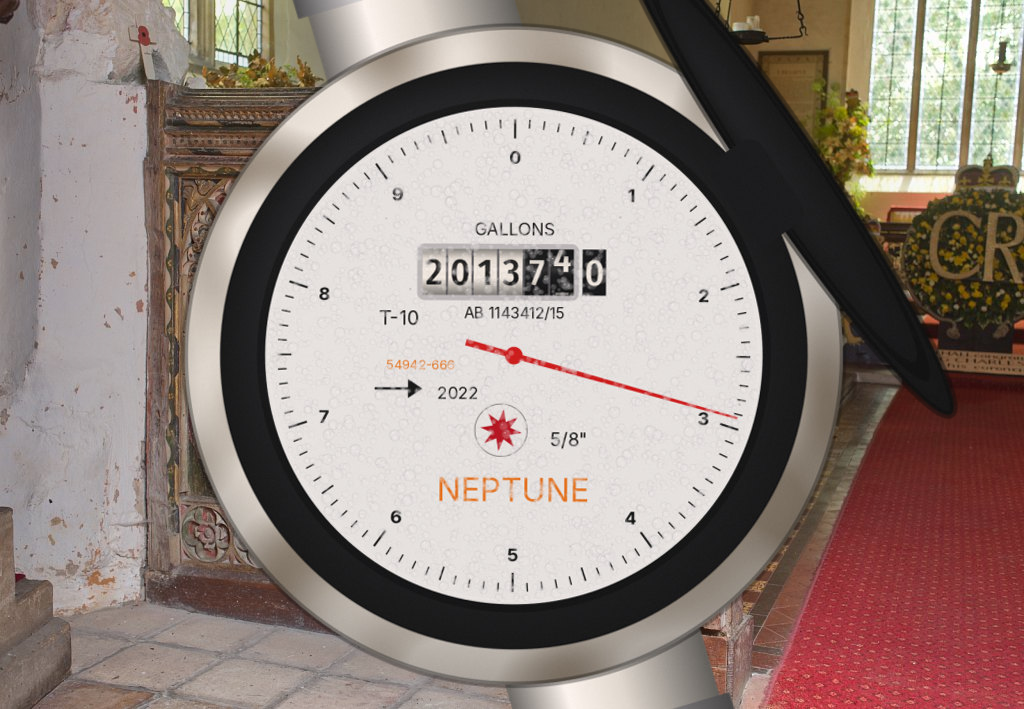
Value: gal 2013742.9
